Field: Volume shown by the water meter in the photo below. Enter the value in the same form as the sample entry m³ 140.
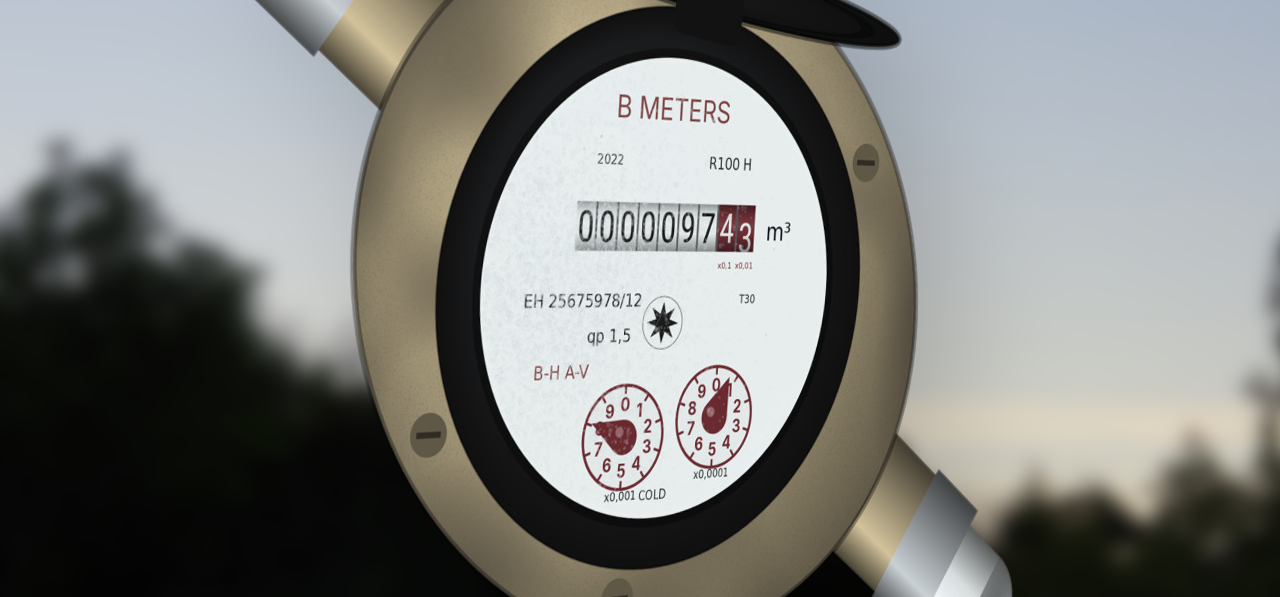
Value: m³ 97.4280
